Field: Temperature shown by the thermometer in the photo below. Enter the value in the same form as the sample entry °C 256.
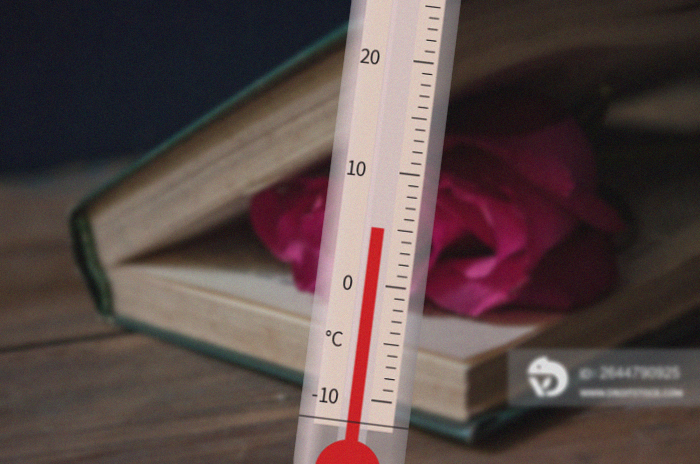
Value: °C 5
